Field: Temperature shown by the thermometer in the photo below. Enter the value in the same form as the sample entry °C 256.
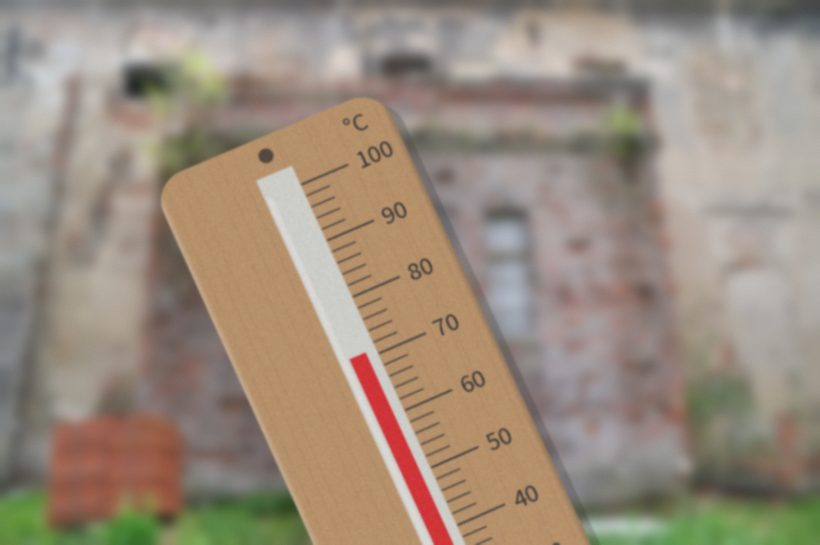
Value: °C 71
